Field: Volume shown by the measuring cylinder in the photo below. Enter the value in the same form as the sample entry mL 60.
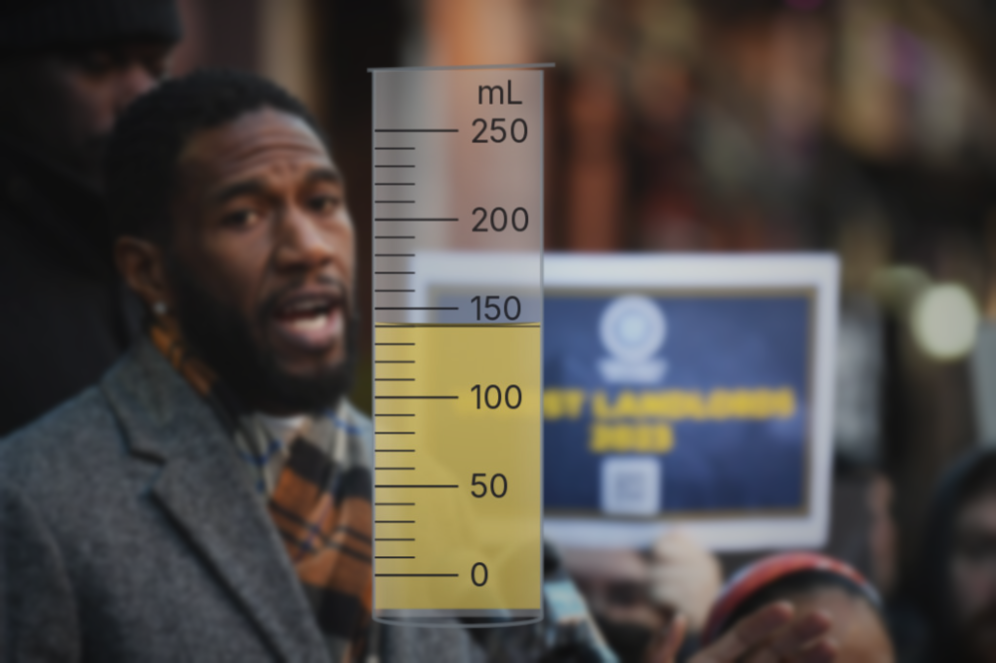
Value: mL 140
